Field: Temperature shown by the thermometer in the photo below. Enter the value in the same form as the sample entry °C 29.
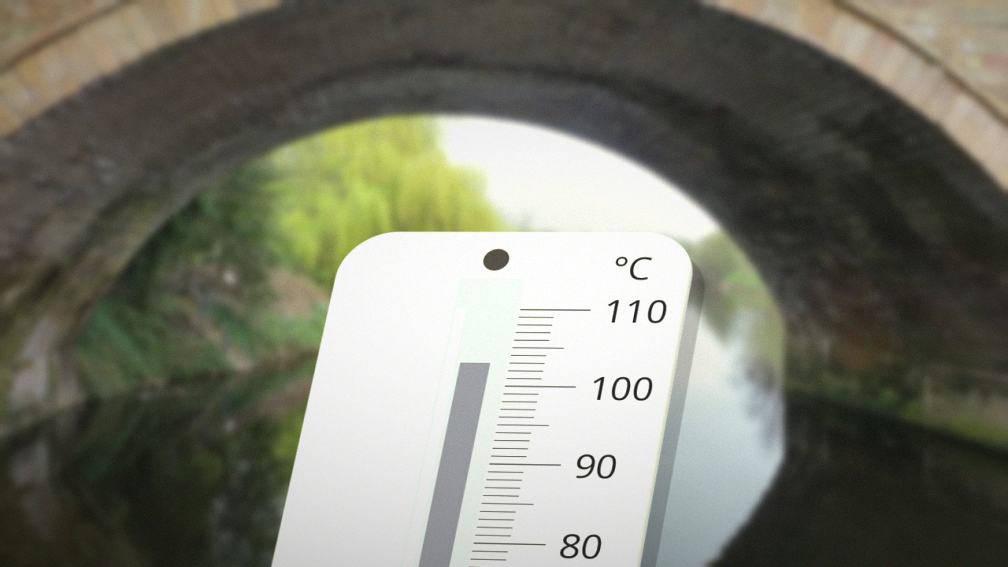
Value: °C 103
